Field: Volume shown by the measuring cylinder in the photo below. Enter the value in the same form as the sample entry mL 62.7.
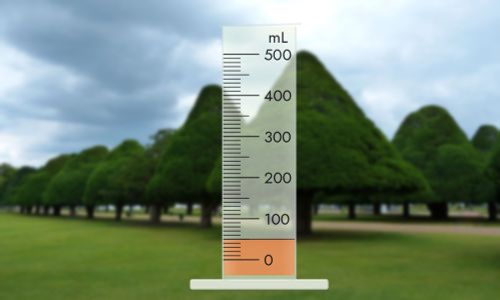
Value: mL 50
